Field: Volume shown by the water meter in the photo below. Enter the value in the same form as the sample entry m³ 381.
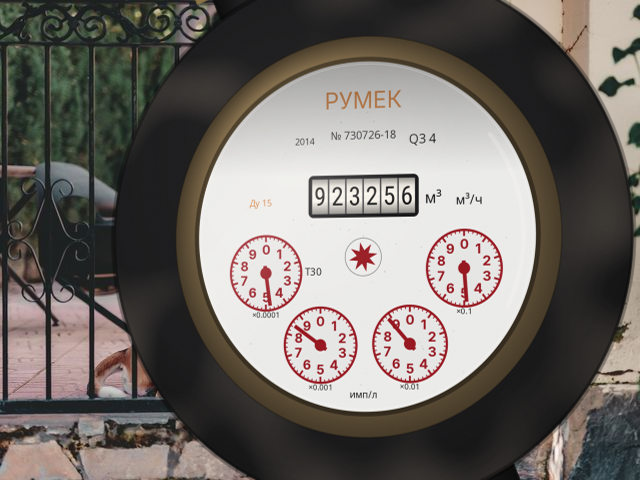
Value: m³ 923256.4884
